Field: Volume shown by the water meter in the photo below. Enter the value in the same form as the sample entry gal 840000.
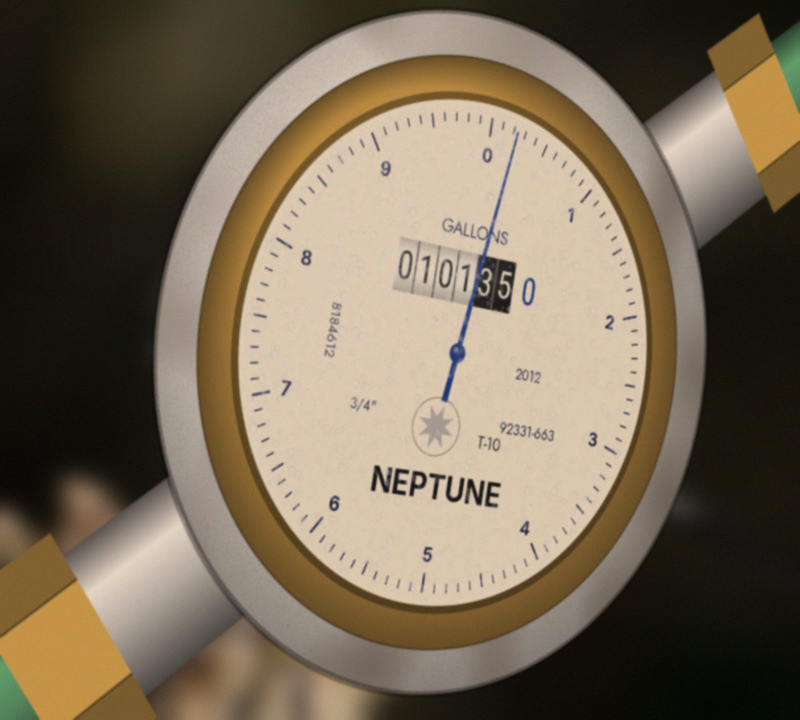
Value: gal 101350.2
